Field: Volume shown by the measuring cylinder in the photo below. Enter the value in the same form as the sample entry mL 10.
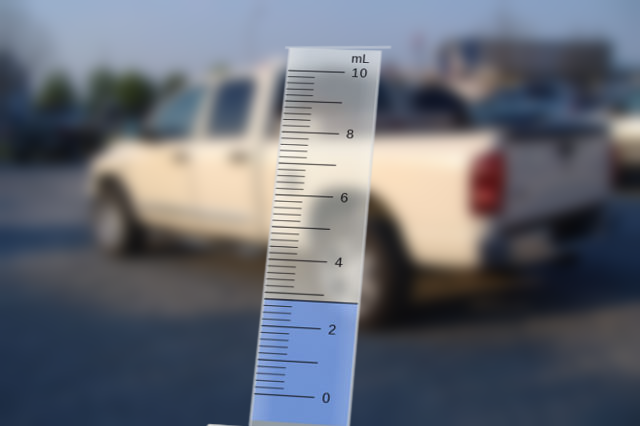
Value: mL 2.8
